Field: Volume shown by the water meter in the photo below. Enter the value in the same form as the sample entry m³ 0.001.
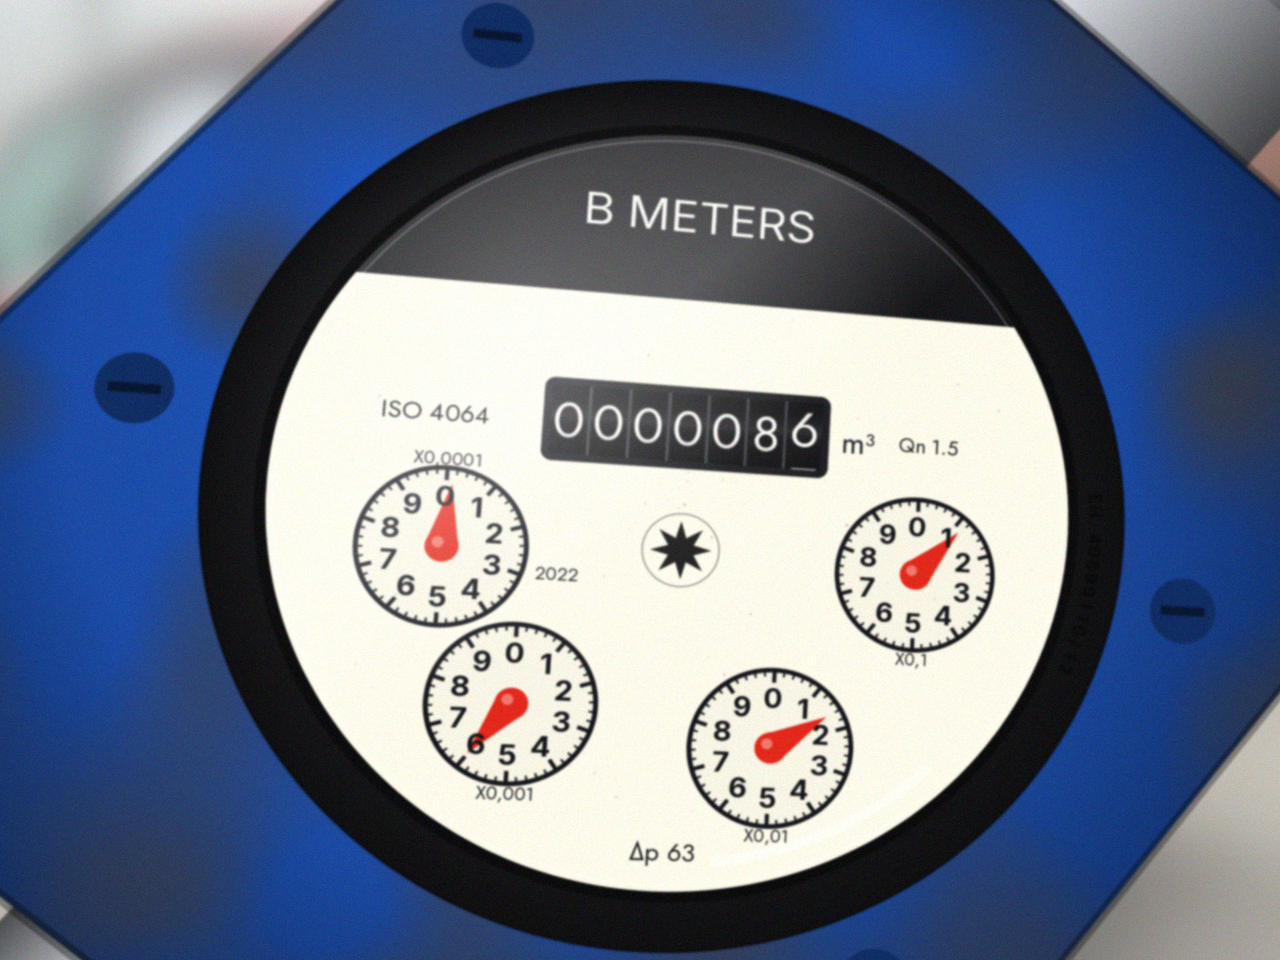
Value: m³ 86.1160
